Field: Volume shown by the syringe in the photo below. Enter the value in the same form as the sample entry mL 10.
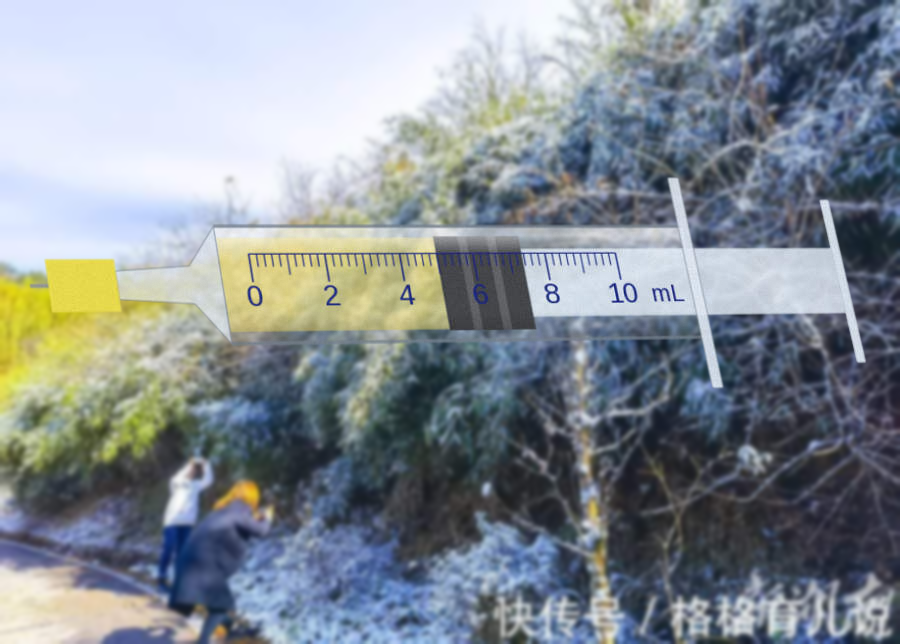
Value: mL 5
